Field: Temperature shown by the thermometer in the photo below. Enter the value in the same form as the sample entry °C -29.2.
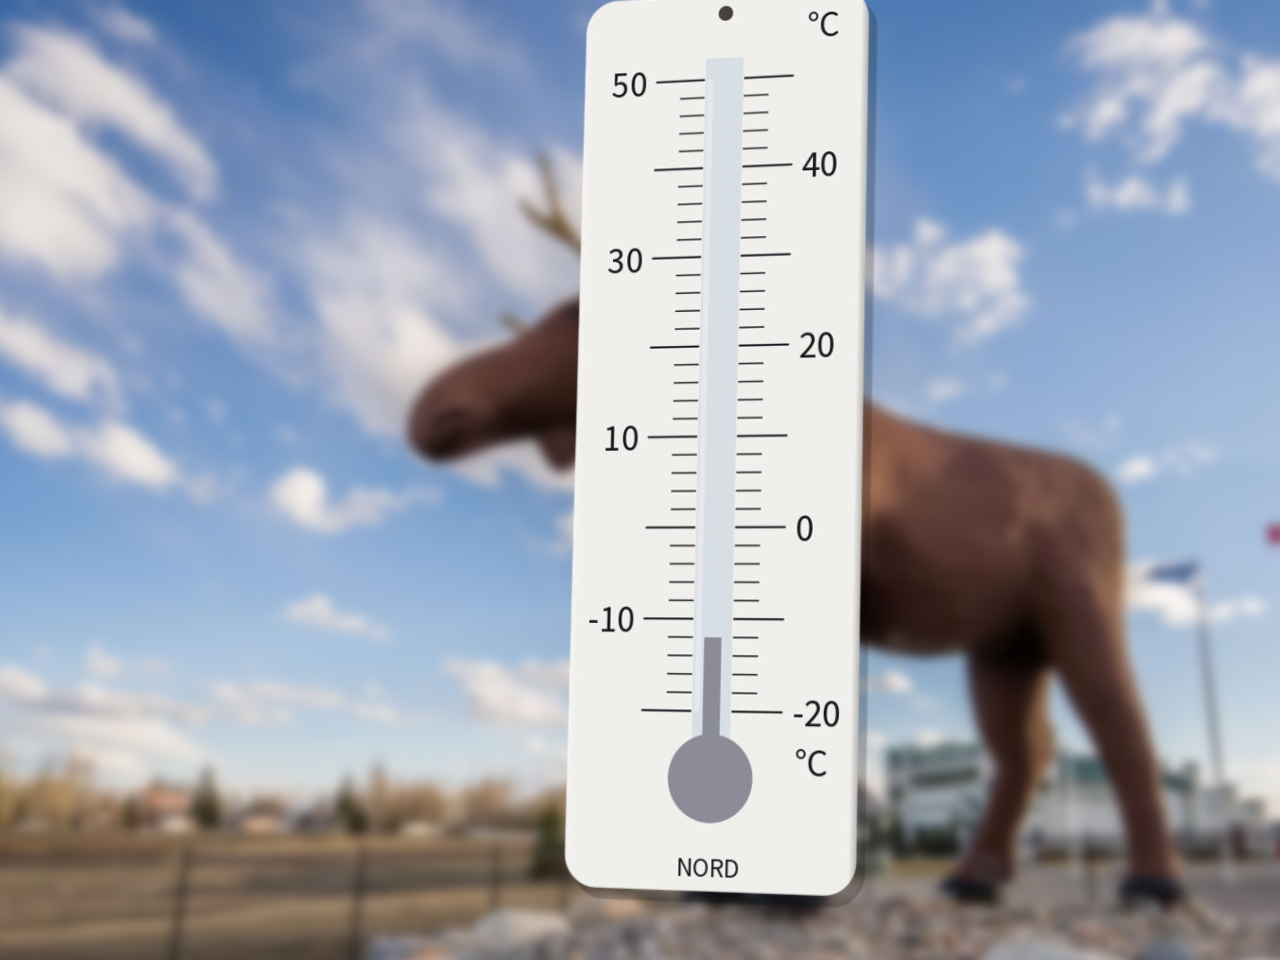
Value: °C -12
